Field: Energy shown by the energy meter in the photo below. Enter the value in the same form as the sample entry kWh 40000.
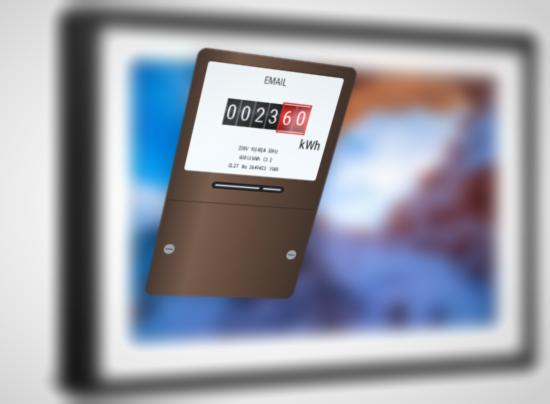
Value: kWh 23.60
